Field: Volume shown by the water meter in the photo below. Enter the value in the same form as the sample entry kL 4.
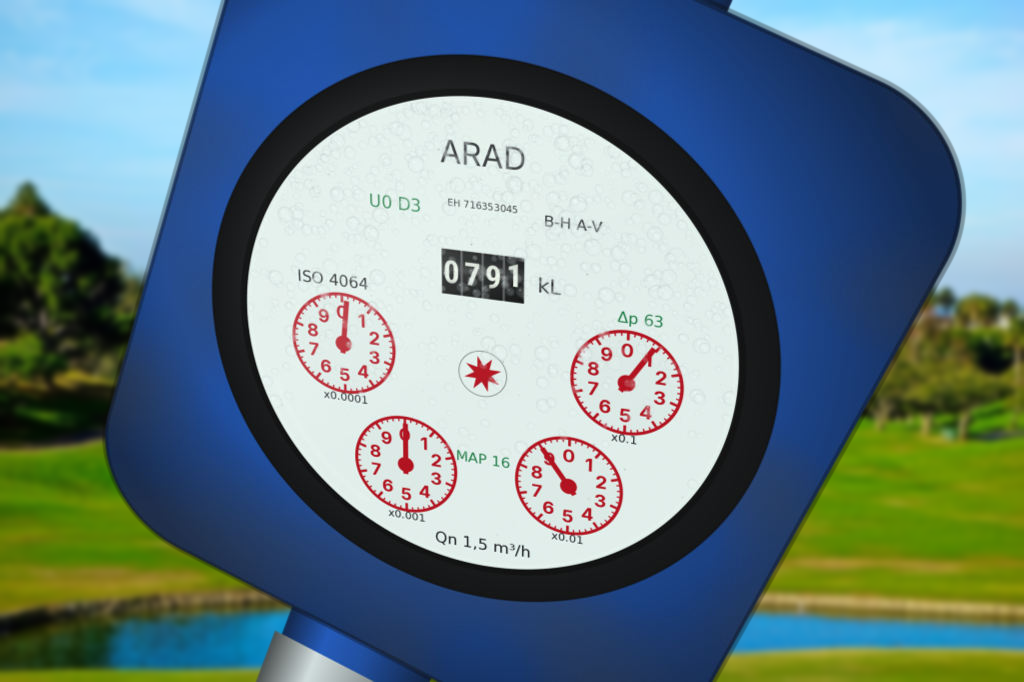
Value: kL 791.0900
